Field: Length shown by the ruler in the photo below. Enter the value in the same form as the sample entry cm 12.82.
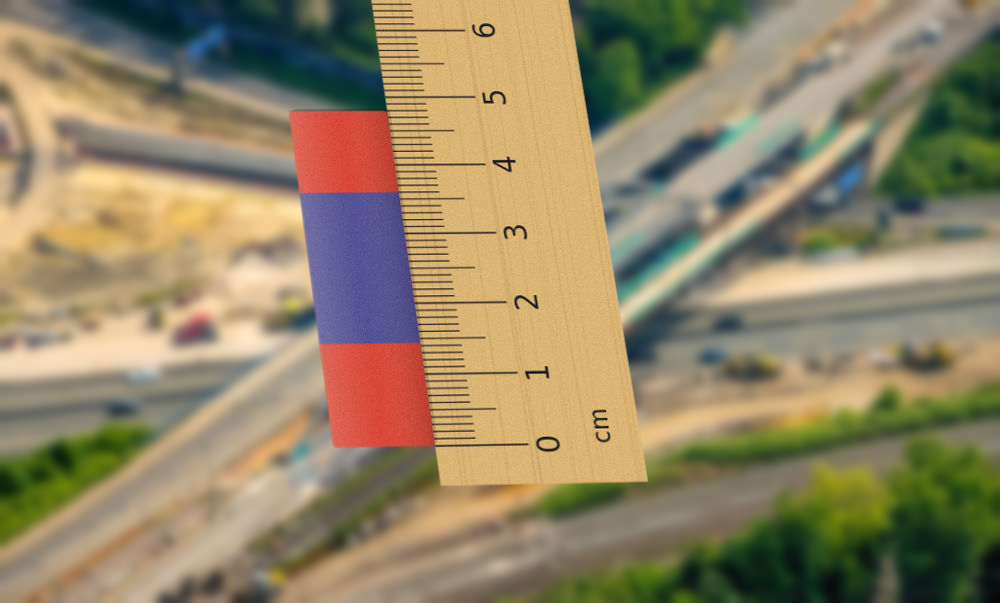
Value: cm 4.8
